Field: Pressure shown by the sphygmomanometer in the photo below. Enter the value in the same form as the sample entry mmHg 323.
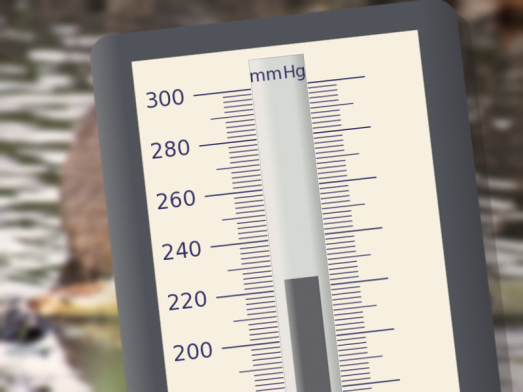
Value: mmHg 224
